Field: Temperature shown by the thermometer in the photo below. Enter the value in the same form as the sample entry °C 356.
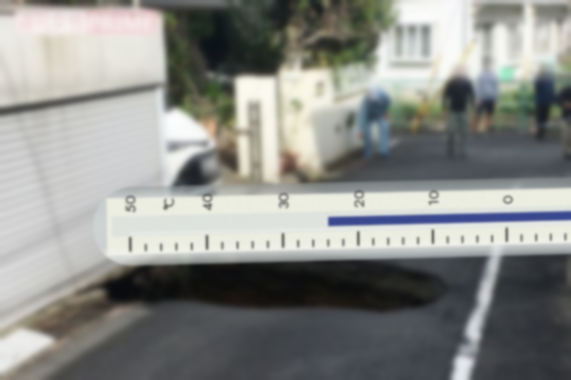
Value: °C 24
